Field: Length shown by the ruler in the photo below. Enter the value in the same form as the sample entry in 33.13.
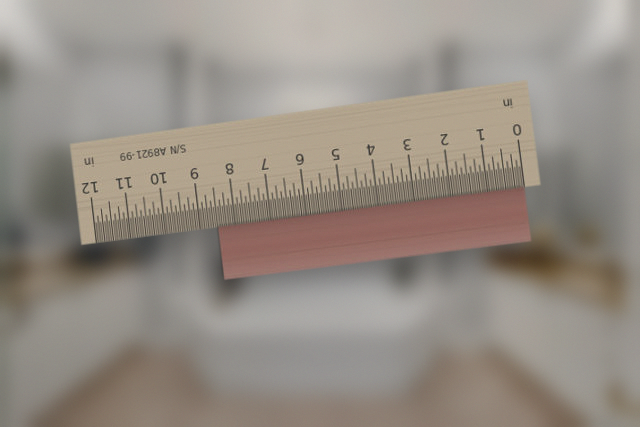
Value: in 8.5
